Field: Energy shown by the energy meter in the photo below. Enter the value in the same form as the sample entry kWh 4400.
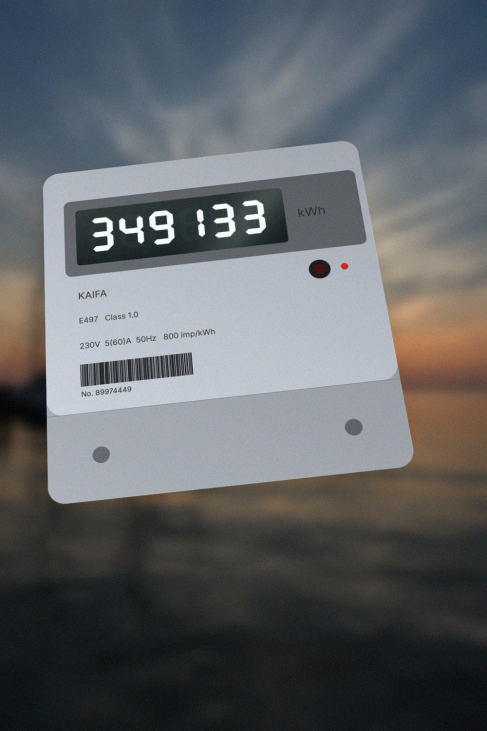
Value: kWh 349133
